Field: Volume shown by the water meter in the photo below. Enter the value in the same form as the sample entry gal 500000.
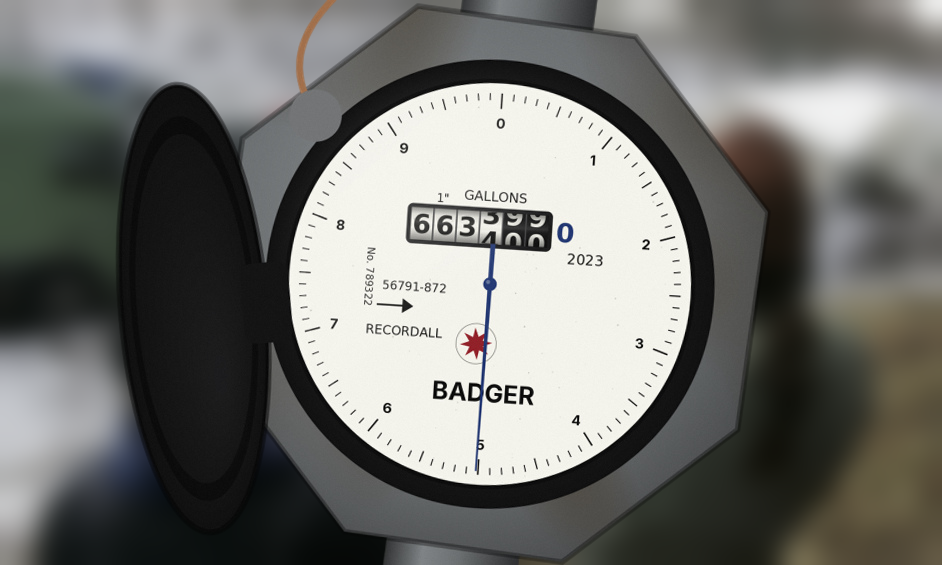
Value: gal 6633995.0
